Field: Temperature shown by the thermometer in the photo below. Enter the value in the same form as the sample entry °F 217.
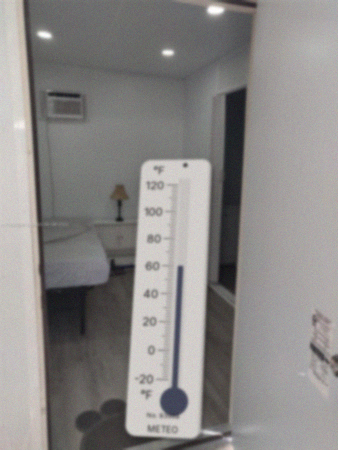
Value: °F 60
